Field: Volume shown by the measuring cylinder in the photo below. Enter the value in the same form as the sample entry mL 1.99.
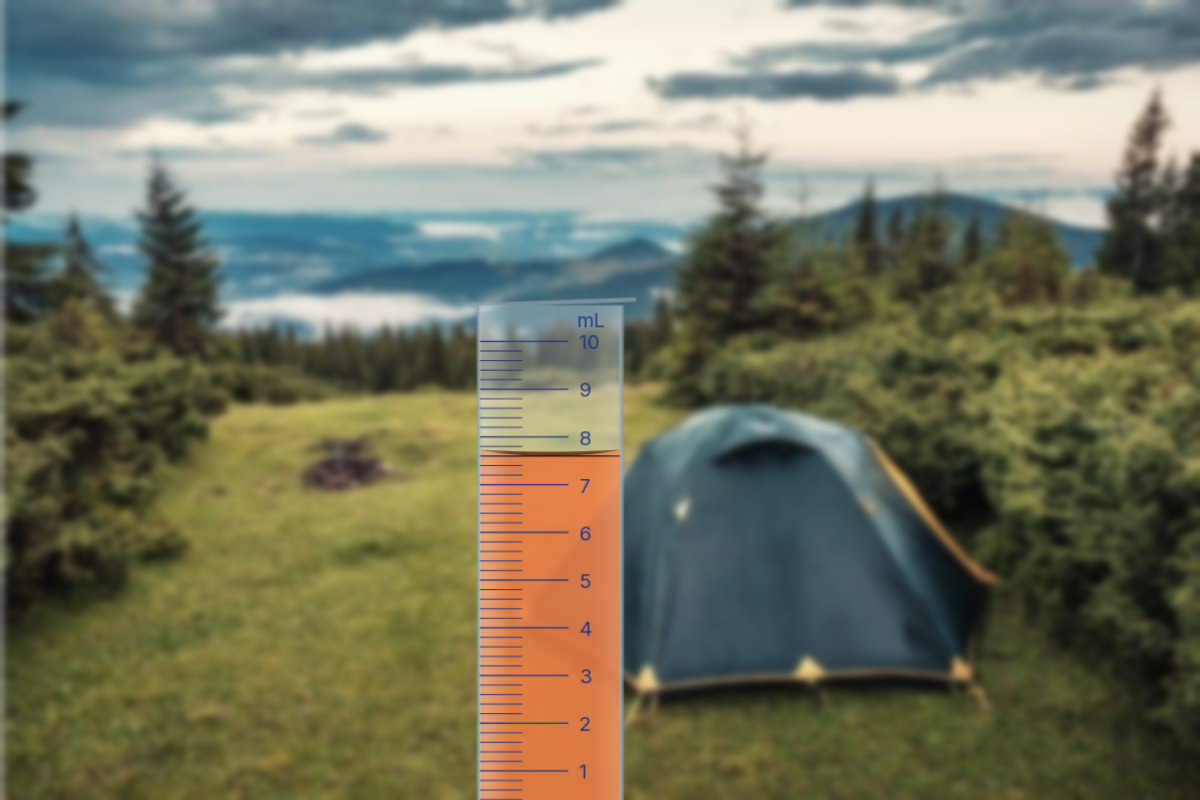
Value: mL 7.6
